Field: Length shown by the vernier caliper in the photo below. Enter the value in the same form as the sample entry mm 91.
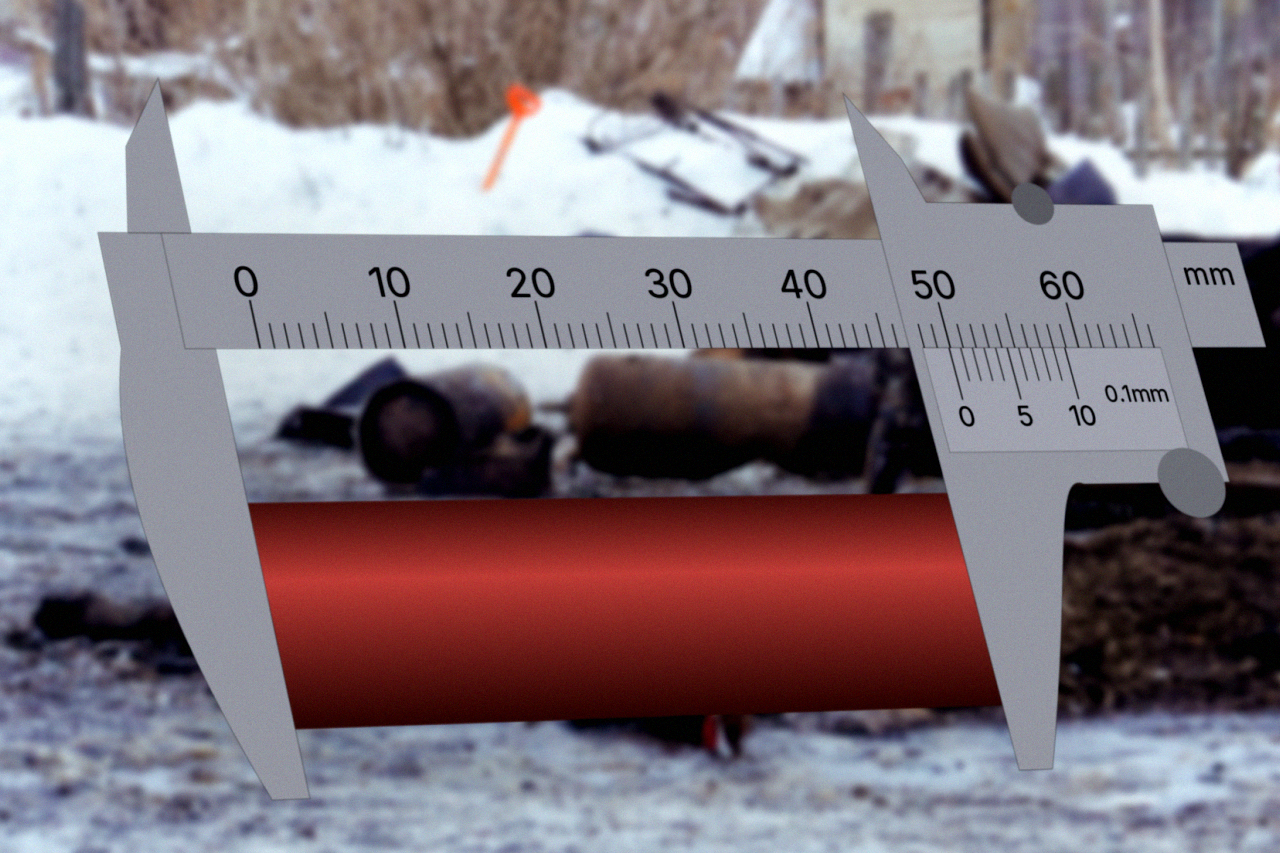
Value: mm 49.9
